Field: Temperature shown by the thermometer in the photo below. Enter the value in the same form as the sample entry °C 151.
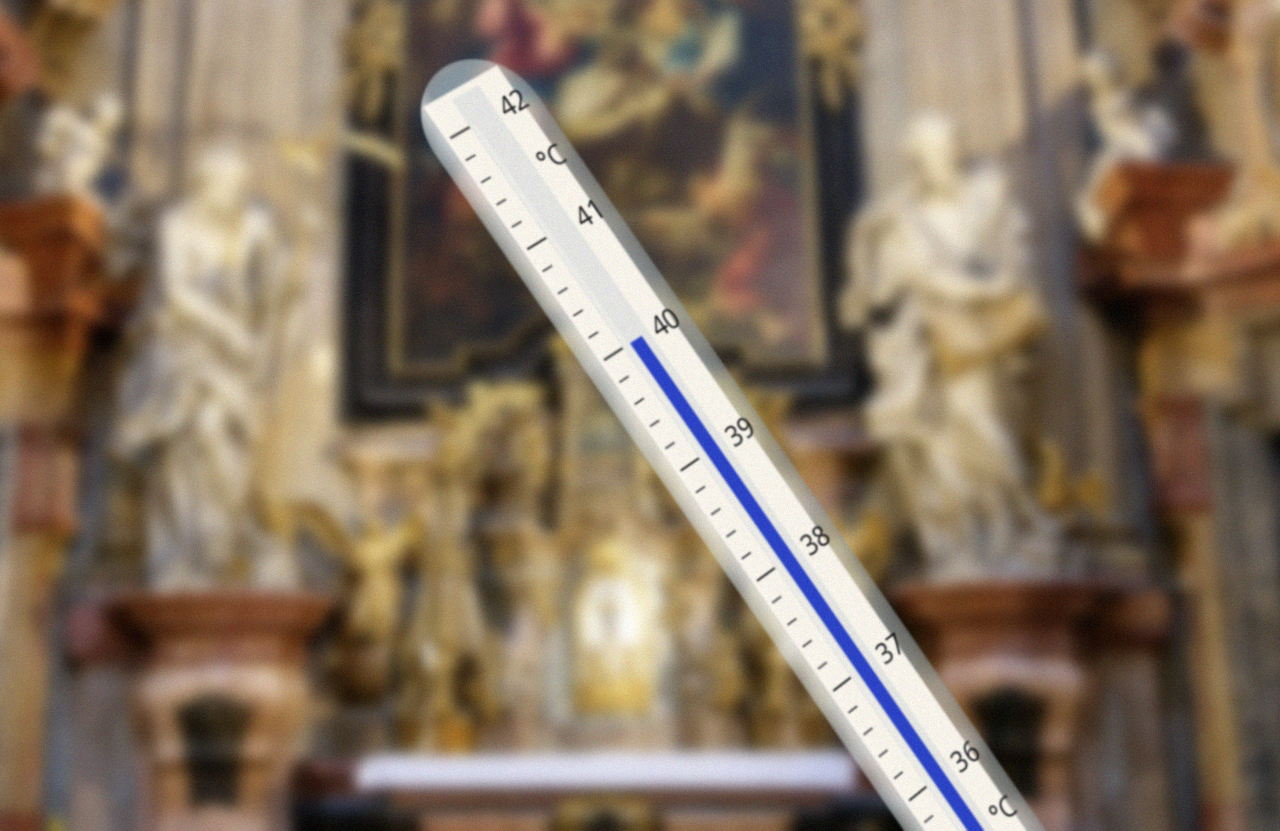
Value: °C 40
